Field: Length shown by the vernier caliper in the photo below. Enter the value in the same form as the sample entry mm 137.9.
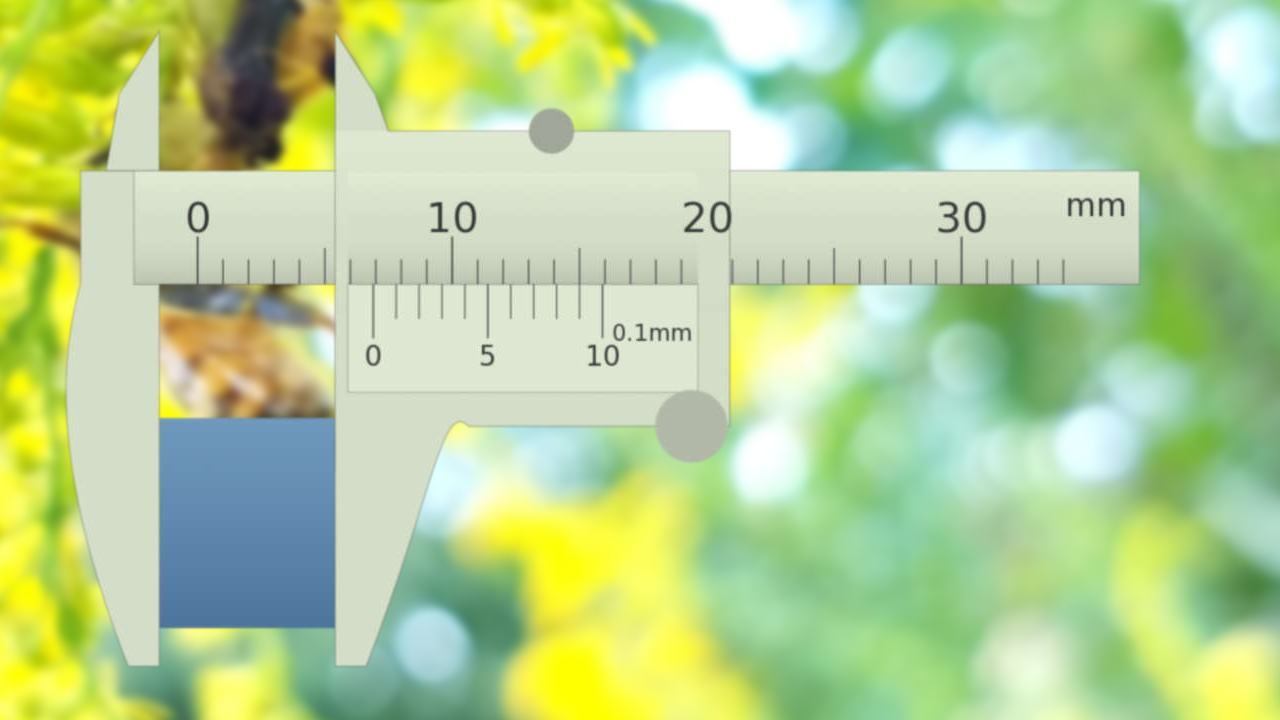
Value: mm 6.9
